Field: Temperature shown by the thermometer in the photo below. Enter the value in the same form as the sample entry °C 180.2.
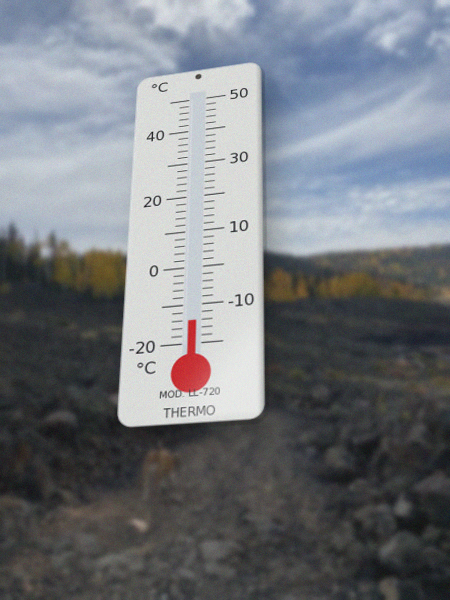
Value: °C -14
